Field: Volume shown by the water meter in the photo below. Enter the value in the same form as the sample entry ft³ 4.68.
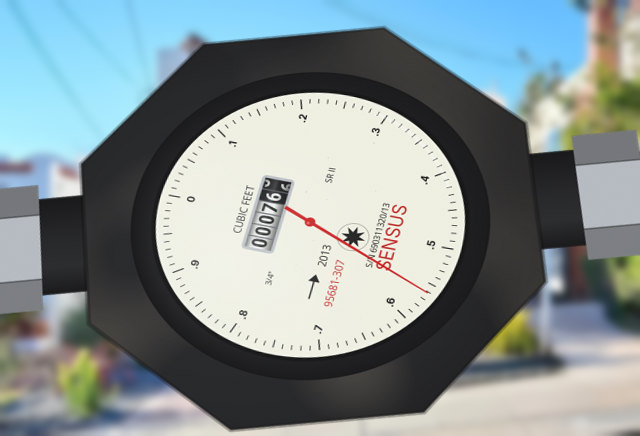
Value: ft³ 765.56
